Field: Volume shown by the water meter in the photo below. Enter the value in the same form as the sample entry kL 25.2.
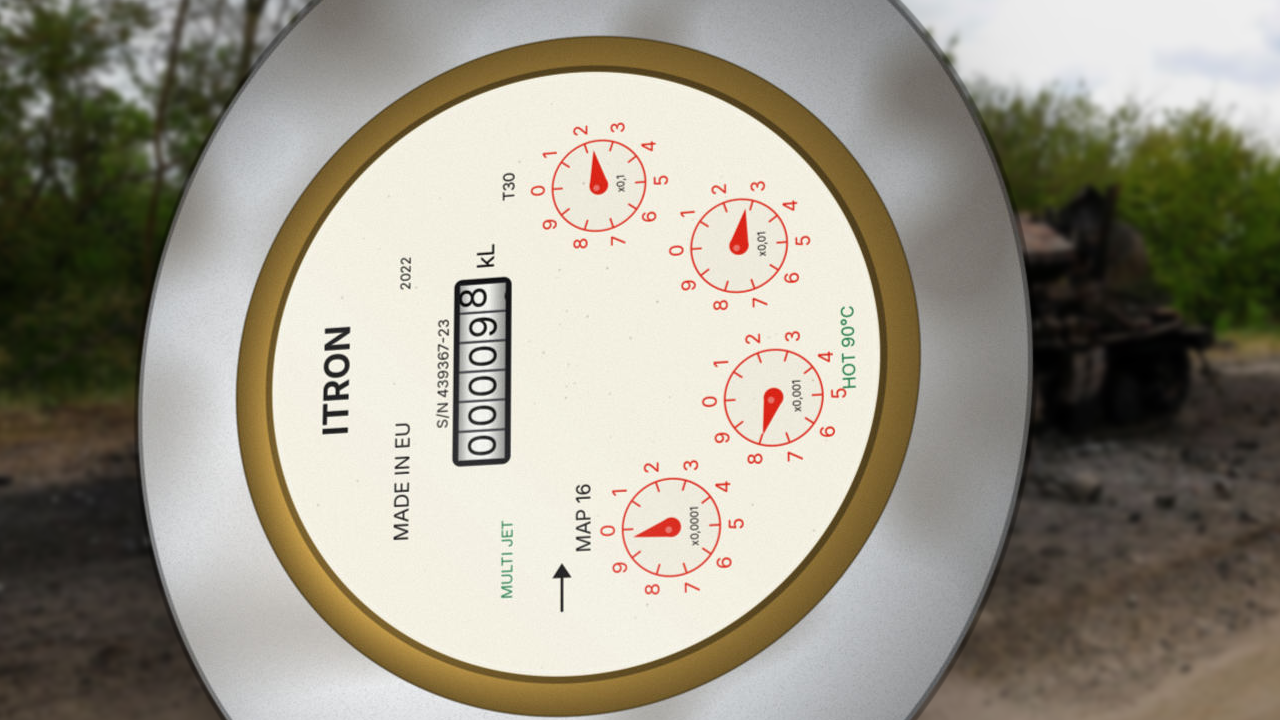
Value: kL 98.2279
